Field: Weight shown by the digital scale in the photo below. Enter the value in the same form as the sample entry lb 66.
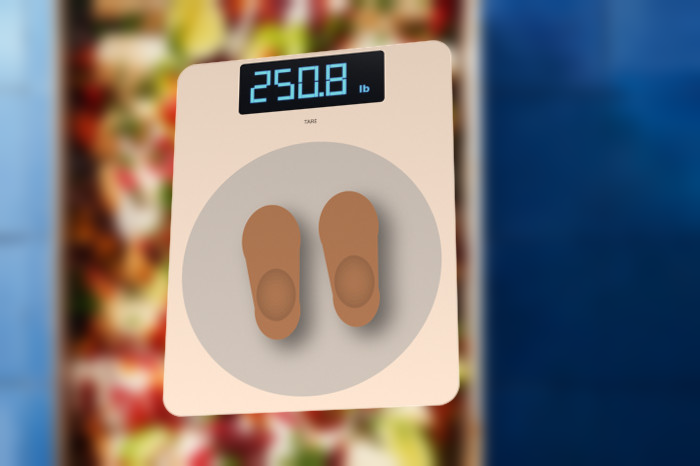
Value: lb 250.8
